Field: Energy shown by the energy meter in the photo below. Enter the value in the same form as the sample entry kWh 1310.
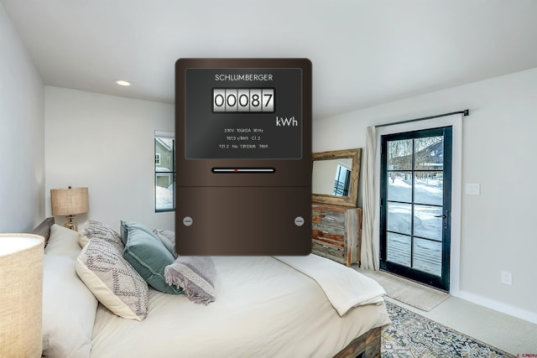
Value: kWh 87
